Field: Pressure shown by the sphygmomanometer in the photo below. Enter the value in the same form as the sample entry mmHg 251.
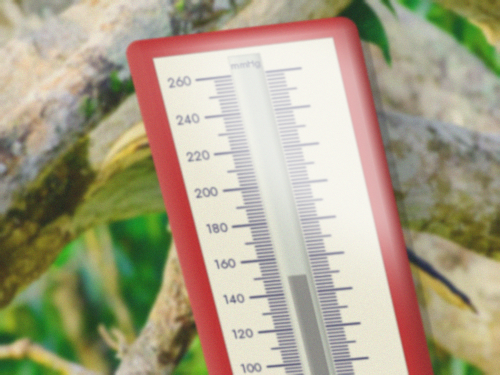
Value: mmHg 150
